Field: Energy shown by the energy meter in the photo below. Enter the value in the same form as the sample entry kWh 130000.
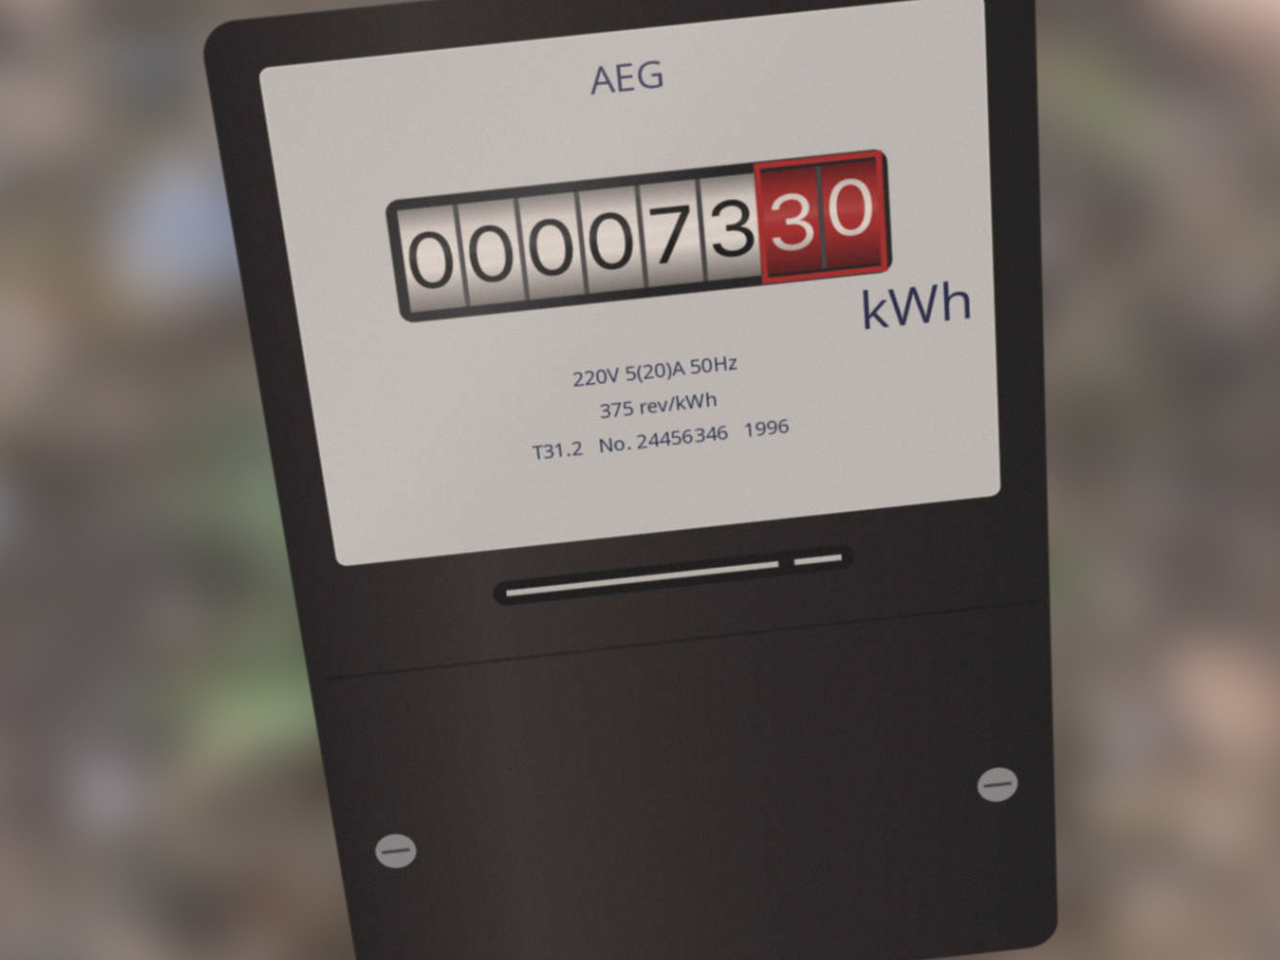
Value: kWh 73.30
